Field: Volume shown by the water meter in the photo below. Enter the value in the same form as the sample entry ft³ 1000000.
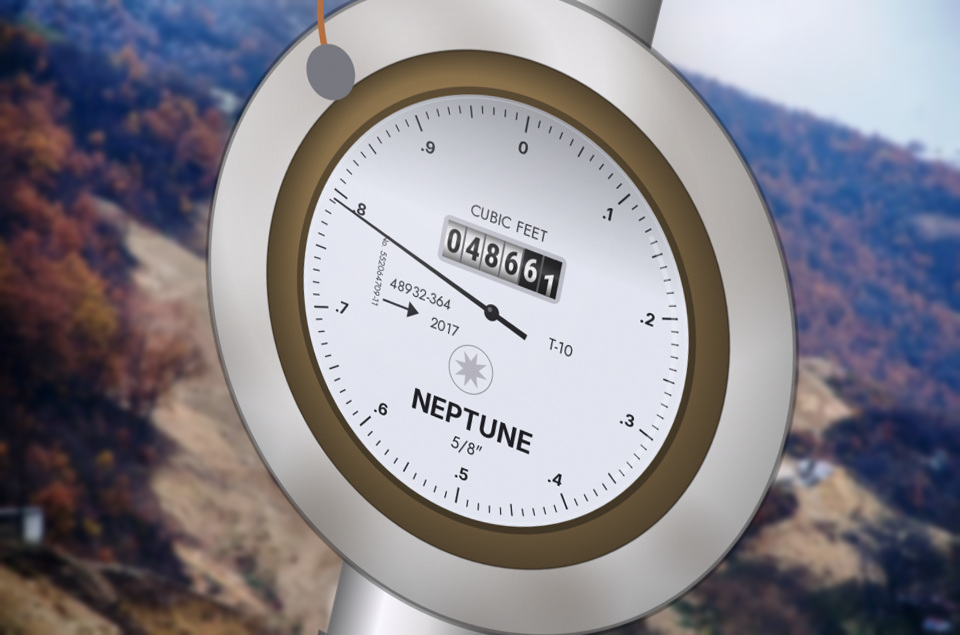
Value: ft³ 48660.79
